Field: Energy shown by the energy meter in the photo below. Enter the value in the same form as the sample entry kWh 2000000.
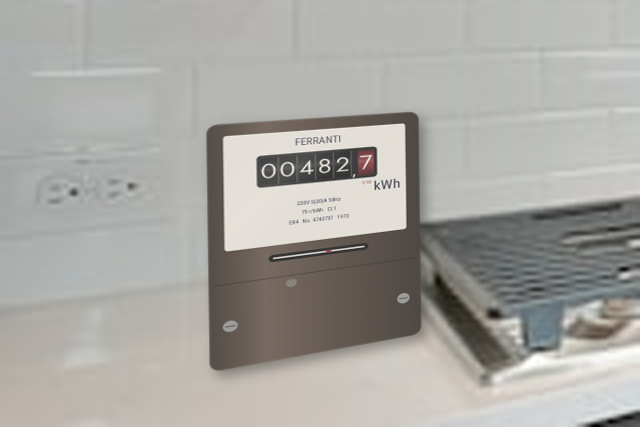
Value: kWh 482.7
